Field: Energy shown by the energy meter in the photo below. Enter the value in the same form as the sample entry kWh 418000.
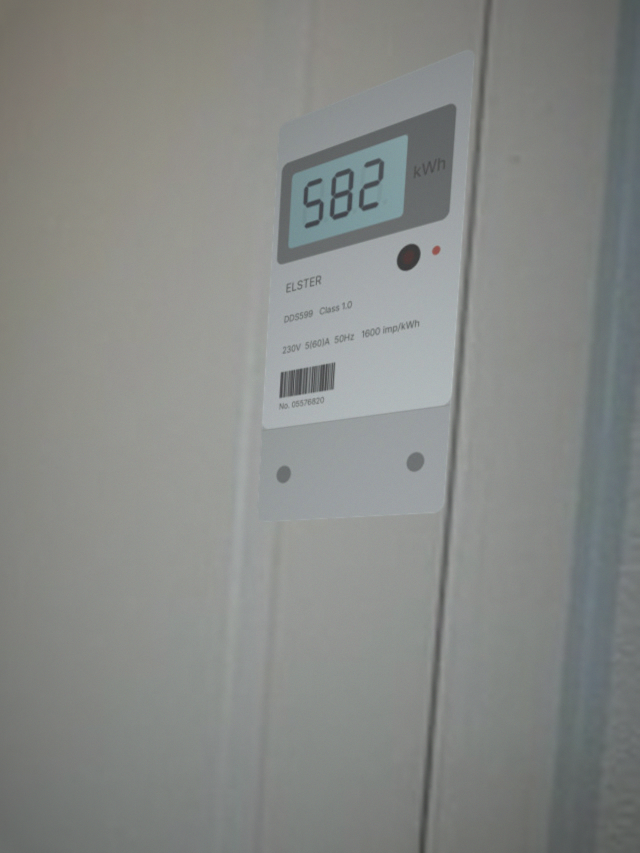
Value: kWh 582
